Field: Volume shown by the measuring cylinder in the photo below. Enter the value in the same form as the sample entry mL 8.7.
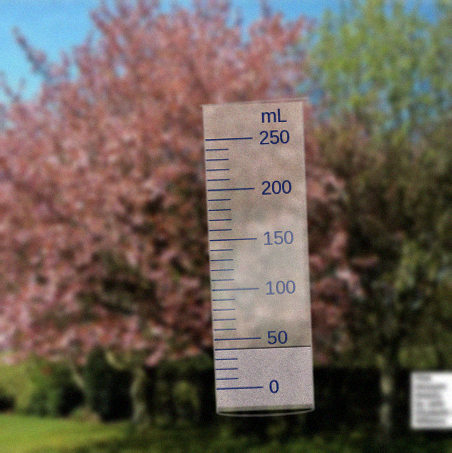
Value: mL 40
